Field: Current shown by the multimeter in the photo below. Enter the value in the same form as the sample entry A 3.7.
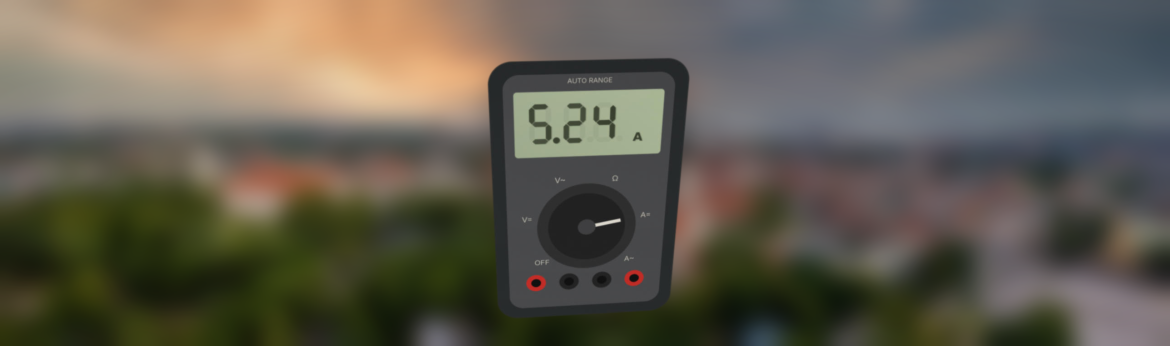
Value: A 5.24
